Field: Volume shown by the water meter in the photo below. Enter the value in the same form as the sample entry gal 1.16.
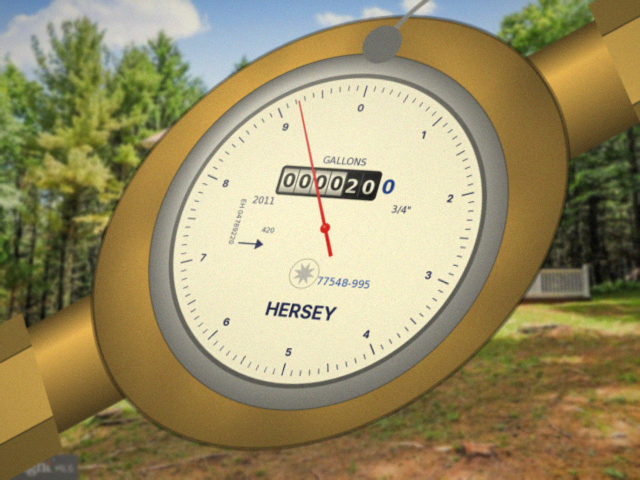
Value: gal 199.2
